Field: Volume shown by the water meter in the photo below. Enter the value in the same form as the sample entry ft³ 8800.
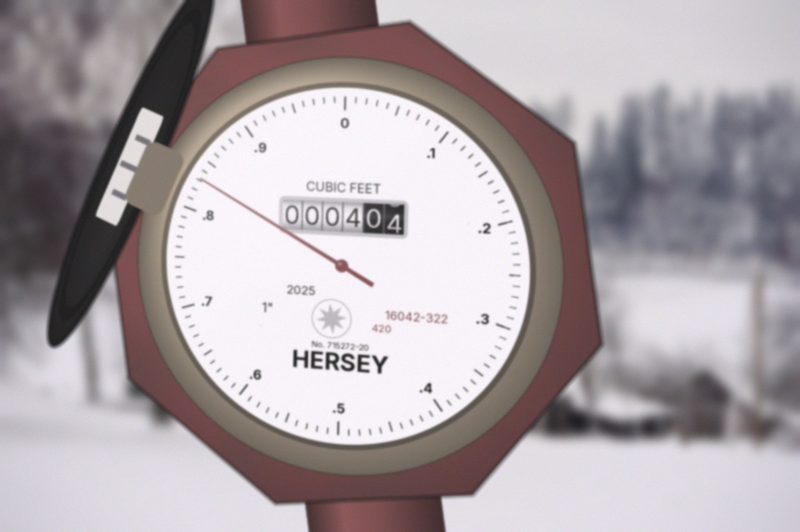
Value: ft³ 403.83
